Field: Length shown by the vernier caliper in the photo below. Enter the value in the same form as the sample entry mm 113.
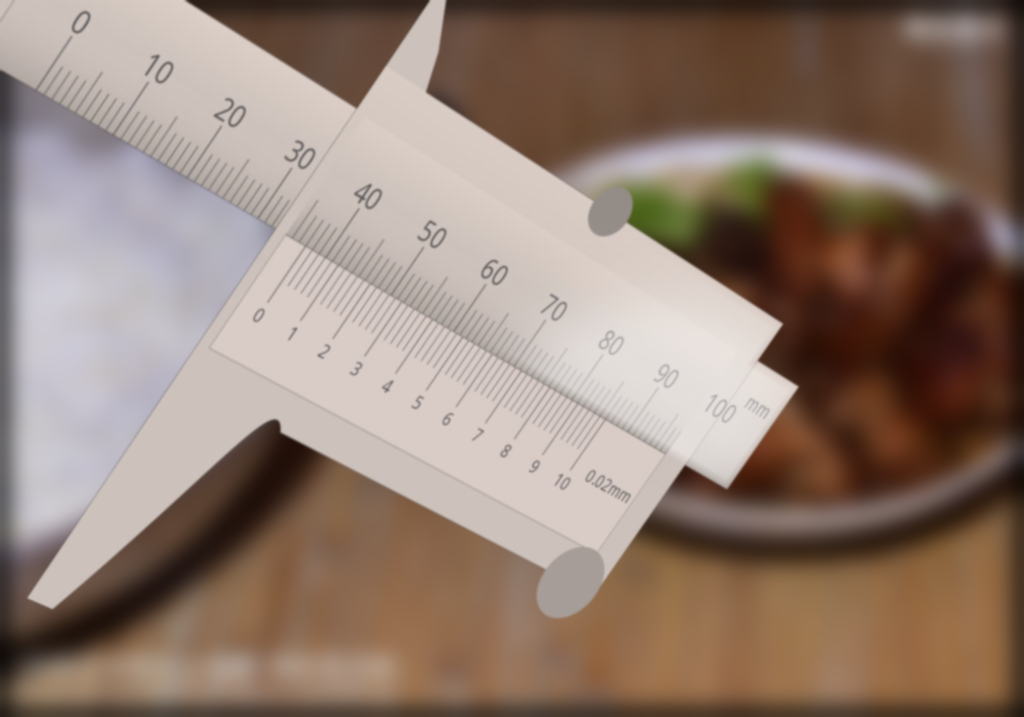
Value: mm 37.0
